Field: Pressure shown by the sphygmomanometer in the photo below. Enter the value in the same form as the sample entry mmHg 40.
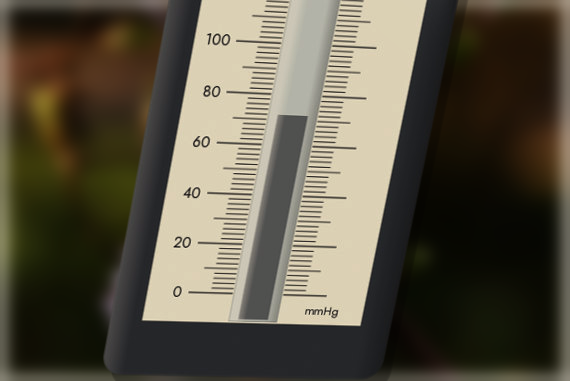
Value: mmHg 72
